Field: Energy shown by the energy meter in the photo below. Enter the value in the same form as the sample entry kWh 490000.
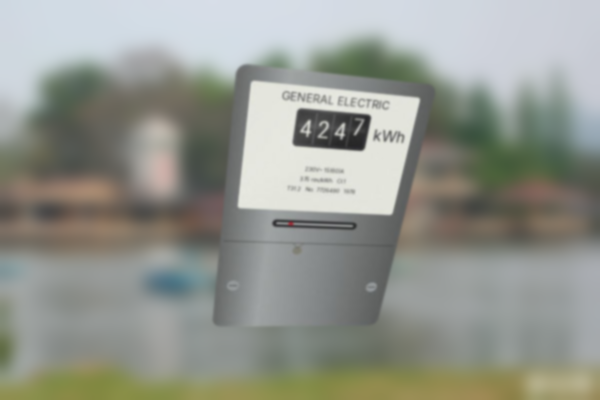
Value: kWh 4247
